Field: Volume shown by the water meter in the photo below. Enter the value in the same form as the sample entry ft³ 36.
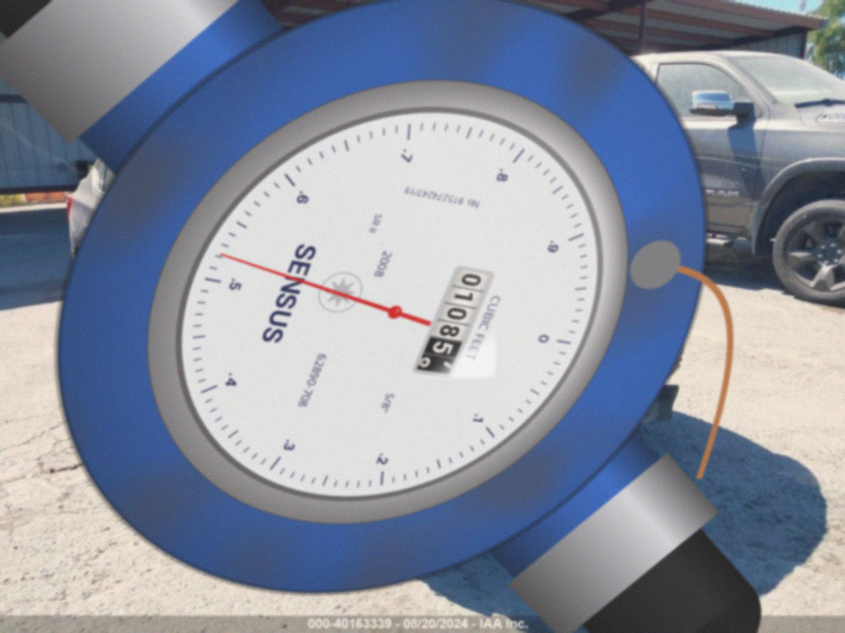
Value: ft³ 10857.52
